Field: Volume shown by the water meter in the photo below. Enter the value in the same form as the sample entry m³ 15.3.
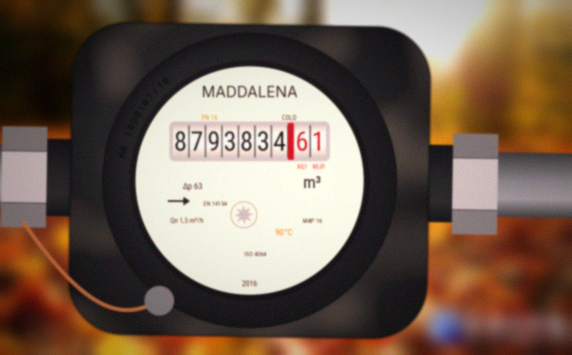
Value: m³ 8793834.61
